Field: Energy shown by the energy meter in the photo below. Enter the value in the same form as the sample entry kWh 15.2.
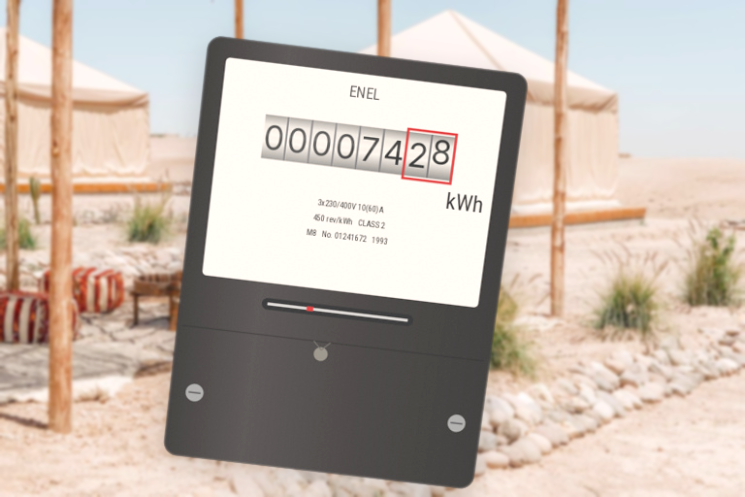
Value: kWh 74.28
